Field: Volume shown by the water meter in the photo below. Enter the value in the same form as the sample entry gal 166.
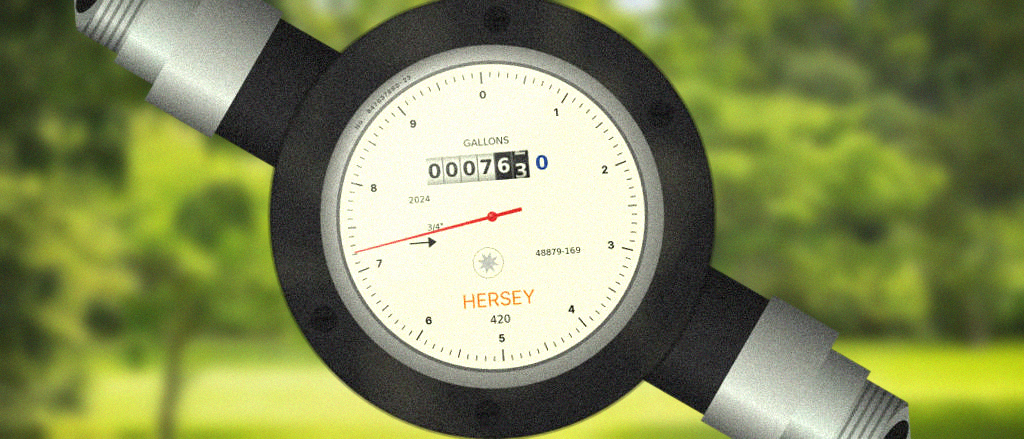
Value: gal 7627.2
